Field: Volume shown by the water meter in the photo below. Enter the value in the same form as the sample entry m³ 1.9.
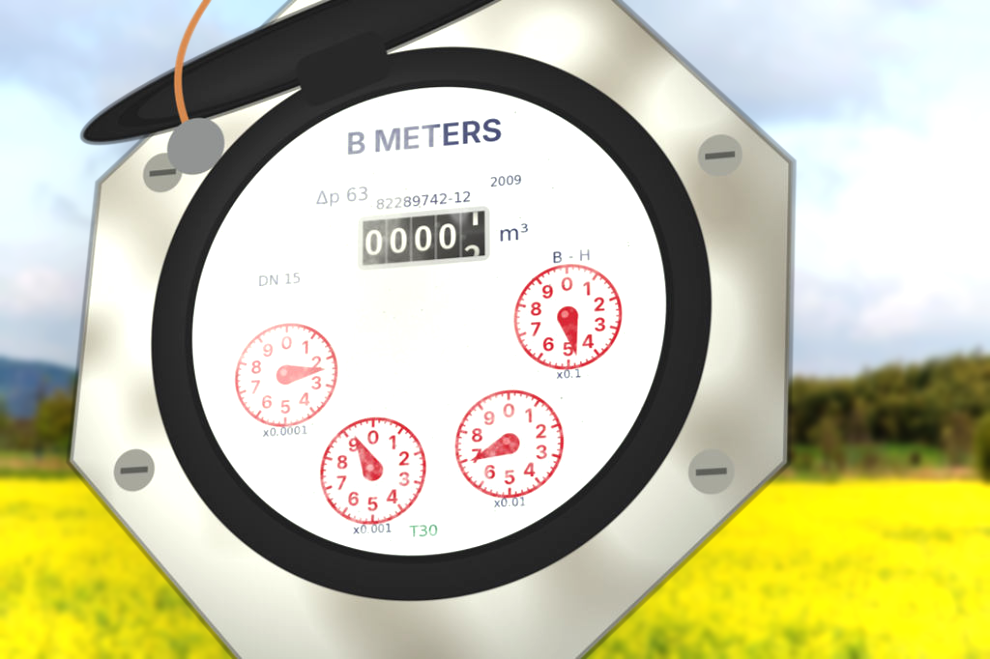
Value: m³ 1.4692
